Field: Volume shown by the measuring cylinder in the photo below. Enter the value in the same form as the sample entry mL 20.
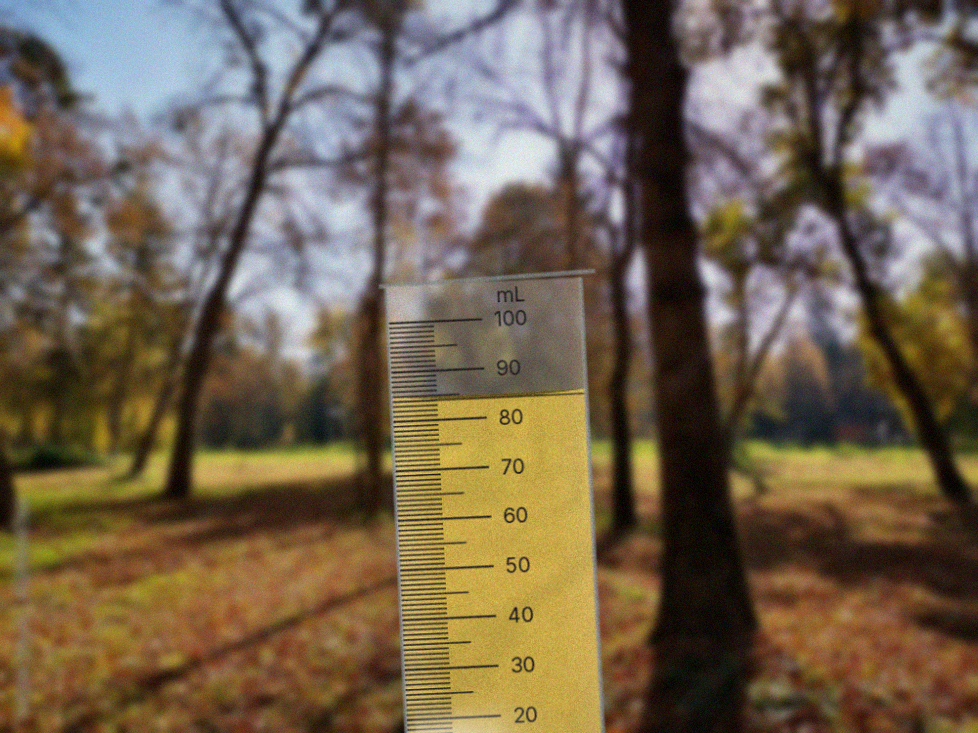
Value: mL 84
